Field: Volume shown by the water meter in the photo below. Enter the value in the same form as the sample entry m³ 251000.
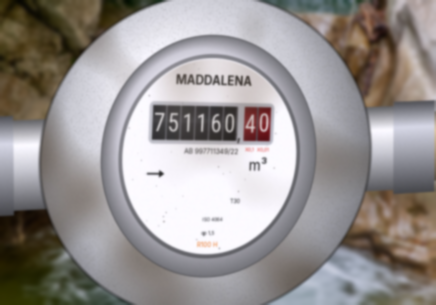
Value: m³ 751160.40
